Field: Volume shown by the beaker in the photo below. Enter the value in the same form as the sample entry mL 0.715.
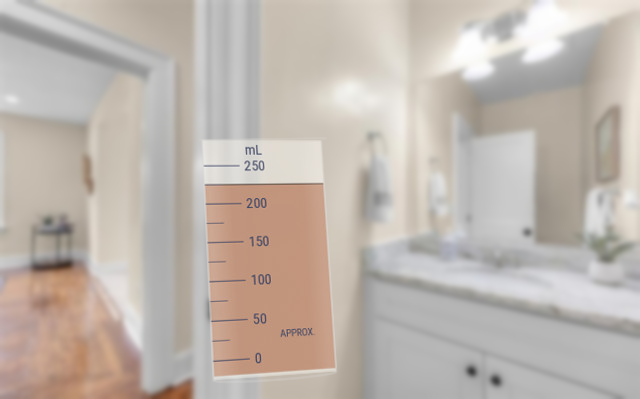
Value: mL 225
